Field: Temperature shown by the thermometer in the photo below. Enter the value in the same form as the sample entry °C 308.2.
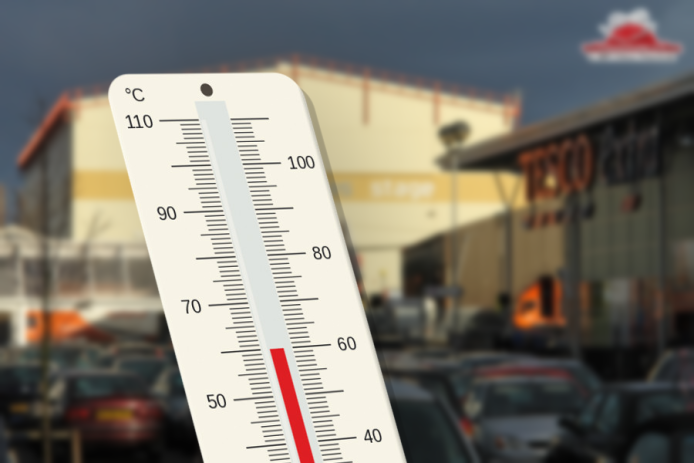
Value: °C 60
